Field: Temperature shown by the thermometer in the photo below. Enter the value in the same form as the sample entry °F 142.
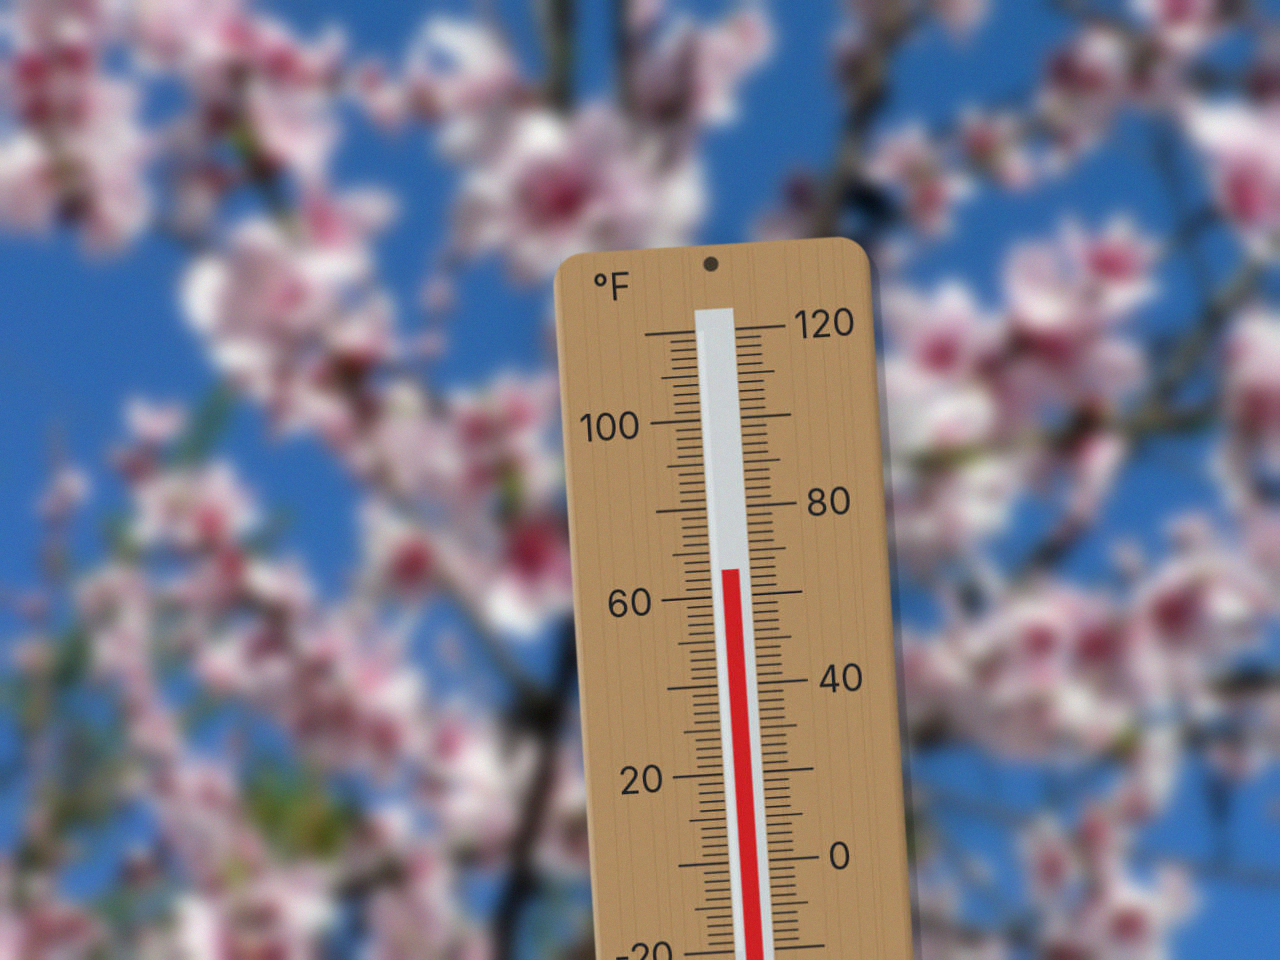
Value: °F 66
